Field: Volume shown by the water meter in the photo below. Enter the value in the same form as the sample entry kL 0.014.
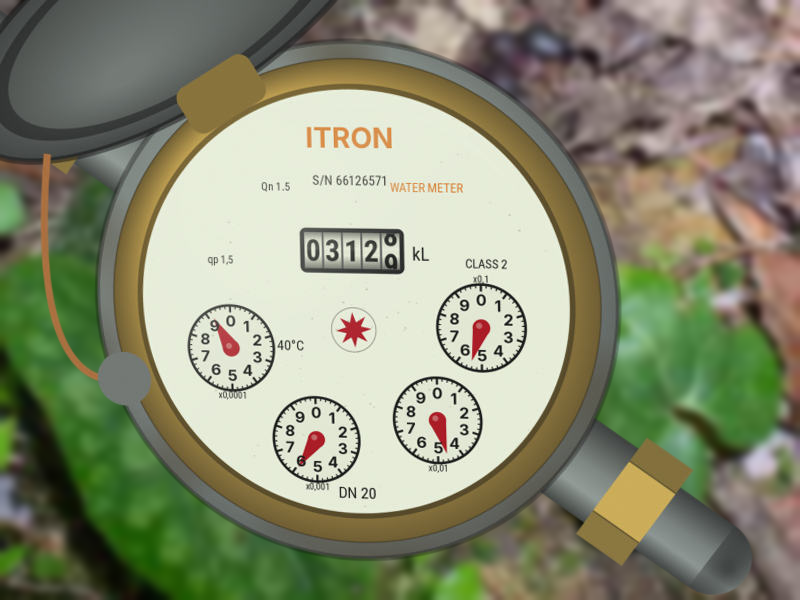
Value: kL 3128.5459
